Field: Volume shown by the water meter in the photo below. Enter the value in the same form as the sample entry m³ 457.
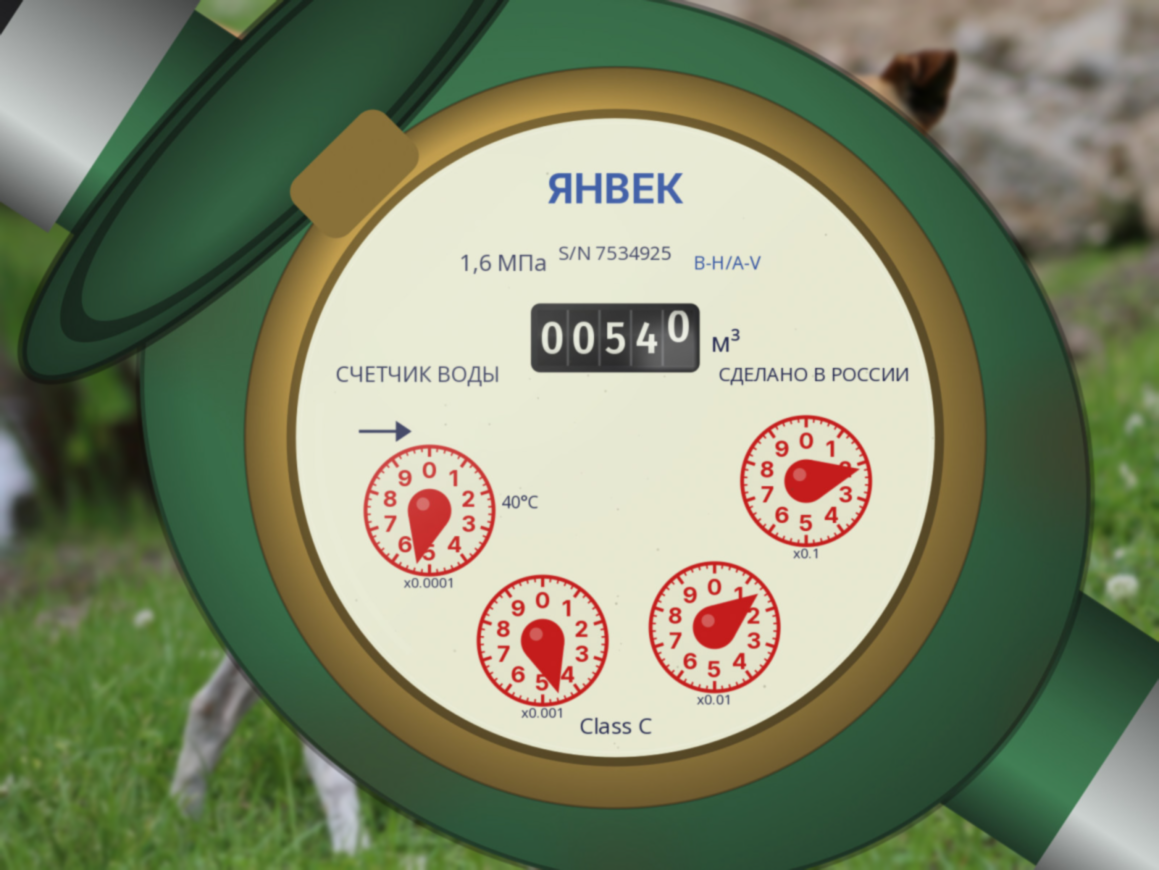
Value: m³ 540.2145
